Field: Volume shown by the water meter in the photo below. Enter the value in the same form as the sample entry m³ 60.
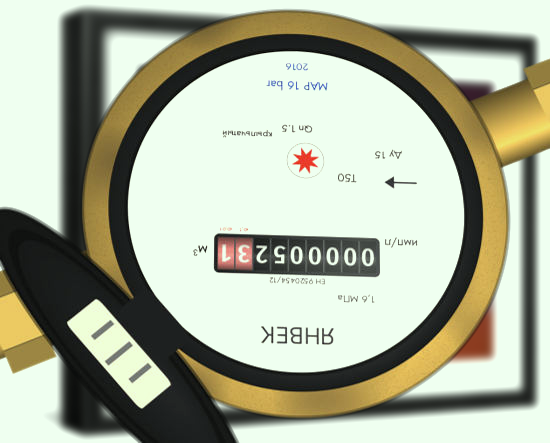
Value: m³ 52.31
